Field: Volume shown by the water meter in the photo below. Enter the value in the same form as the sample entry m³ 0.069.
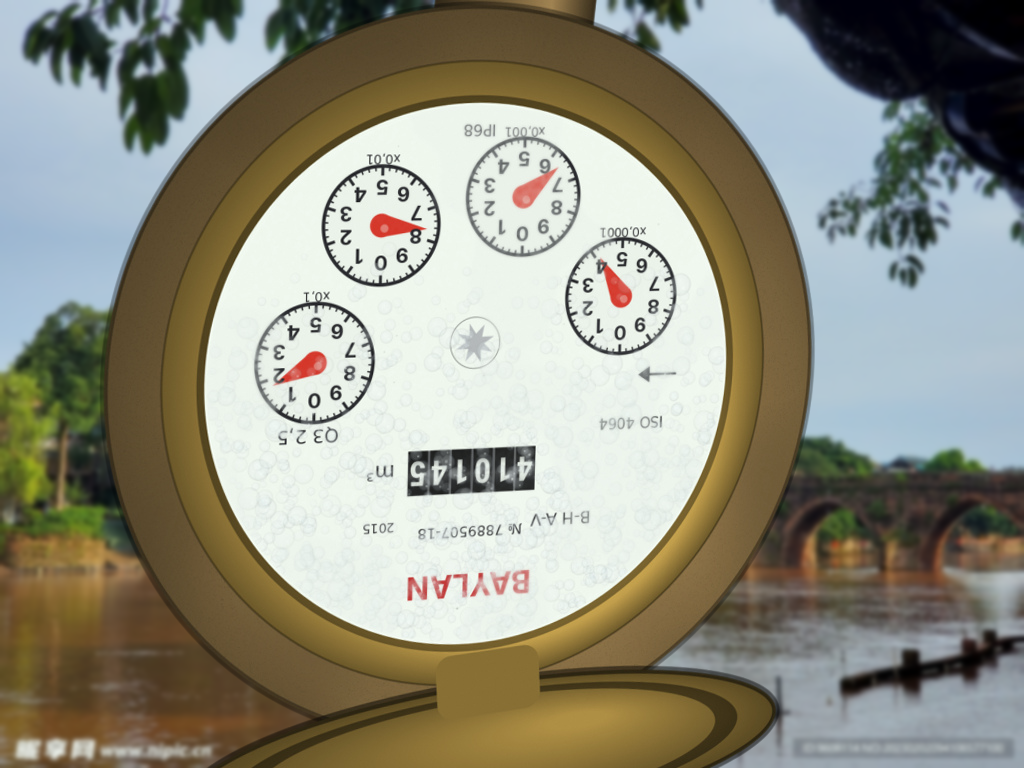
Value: m³ 410145.1764
